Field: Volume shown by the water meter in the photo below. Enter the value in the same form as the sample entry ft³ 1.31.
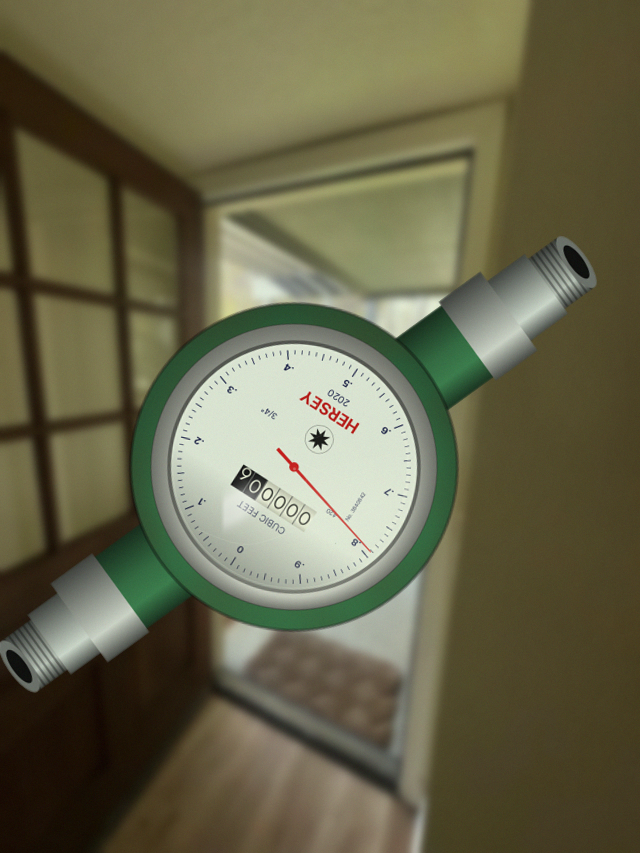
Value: ft³ 5.79
